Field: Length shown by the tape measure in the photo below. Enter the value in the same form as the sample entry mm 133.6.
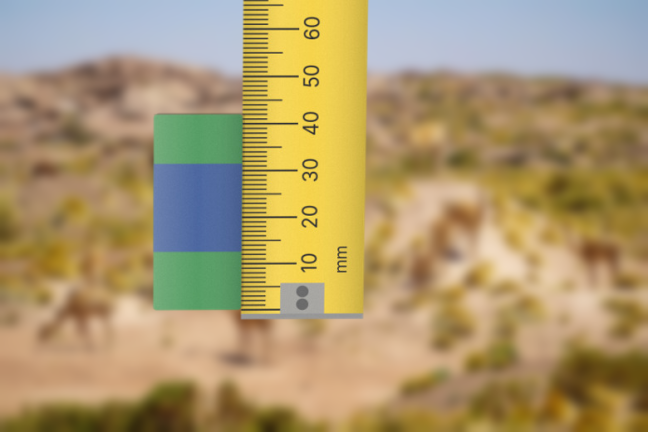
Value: mm 42
